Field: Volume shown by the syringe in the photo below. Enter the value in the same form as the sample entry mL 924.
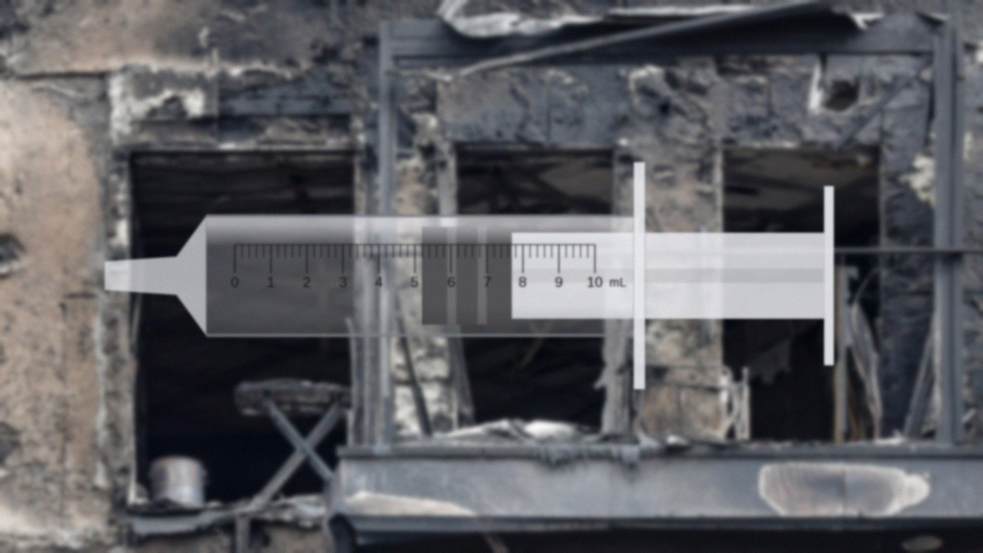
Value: mL 5.2
